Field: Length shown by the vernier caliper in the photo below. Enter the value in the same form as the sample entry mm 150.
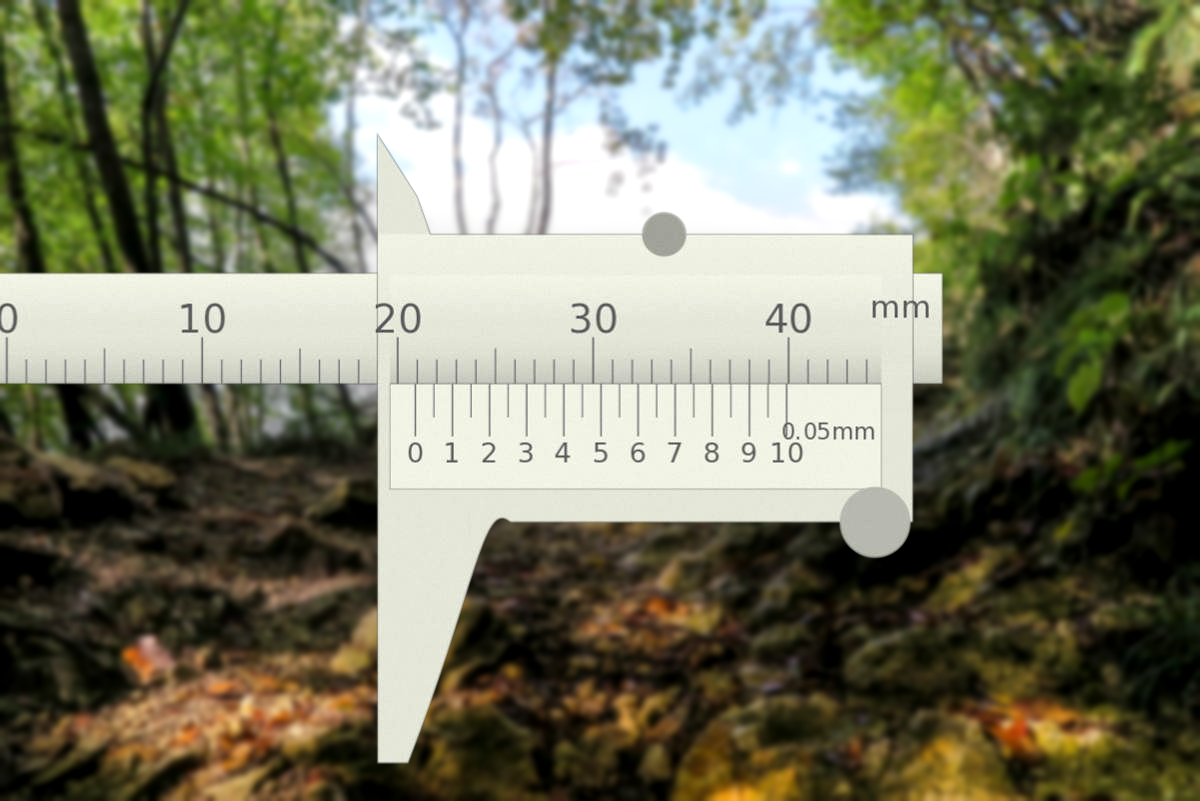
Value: mm 20.9
